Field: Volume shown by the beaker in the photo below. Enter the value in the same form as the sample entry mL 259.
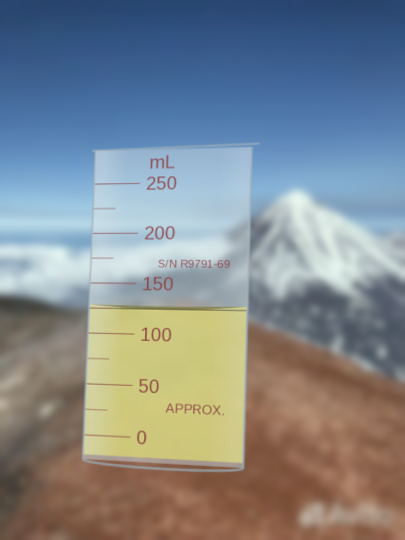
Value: mL 125
